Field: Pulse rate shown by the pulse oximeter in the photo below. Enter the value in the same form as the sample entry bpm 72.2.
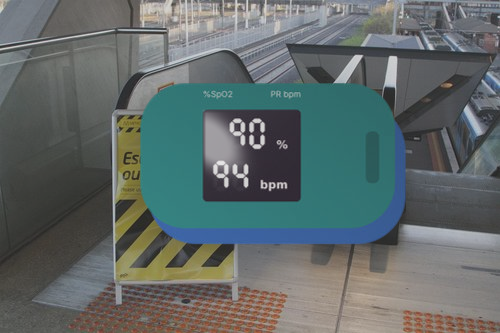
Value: bpm 94
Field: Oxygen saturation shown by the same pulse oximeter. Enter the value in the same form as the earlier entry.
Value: % 90
